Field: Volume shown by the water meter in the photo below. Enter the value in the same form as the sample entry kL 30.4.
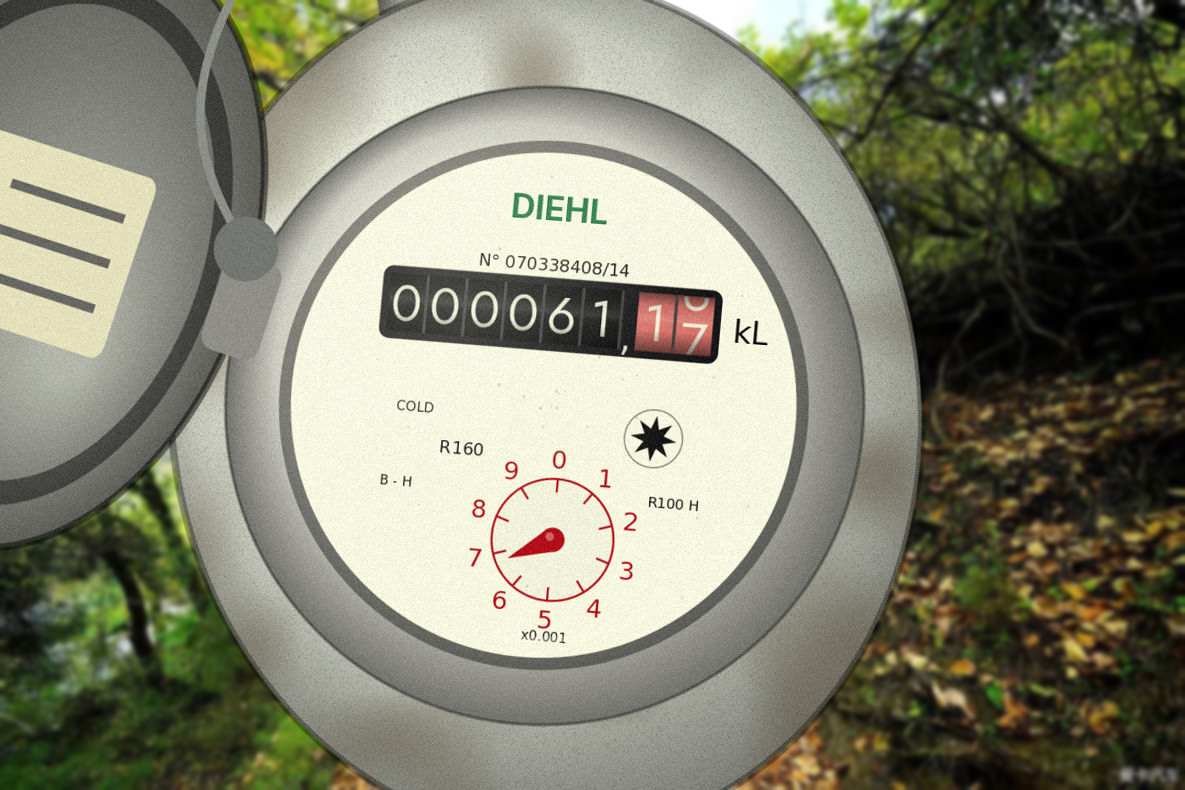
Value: kL 61.166
